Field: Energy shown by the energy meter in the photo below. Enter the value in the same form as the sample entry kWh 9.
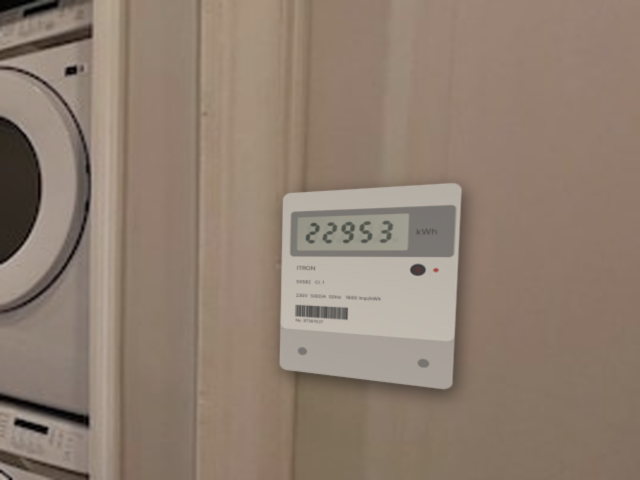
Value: kWh 22953
